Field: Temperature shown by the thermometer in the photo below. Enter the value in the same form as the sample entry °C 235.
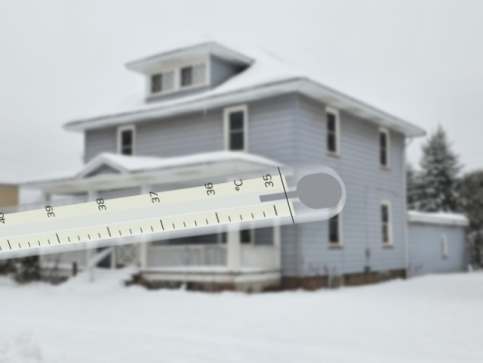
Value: °C 35.2
